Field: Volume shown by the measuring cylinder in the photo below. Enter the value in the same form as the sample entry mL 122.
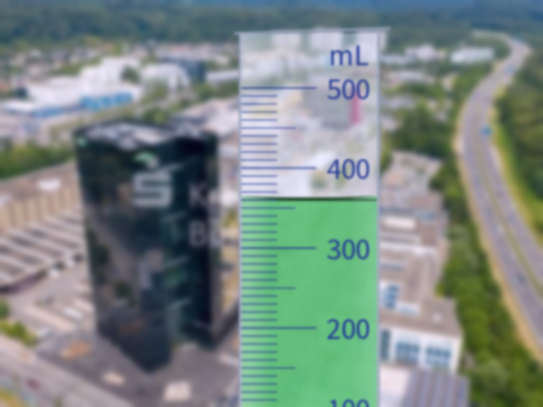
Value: mL 360
